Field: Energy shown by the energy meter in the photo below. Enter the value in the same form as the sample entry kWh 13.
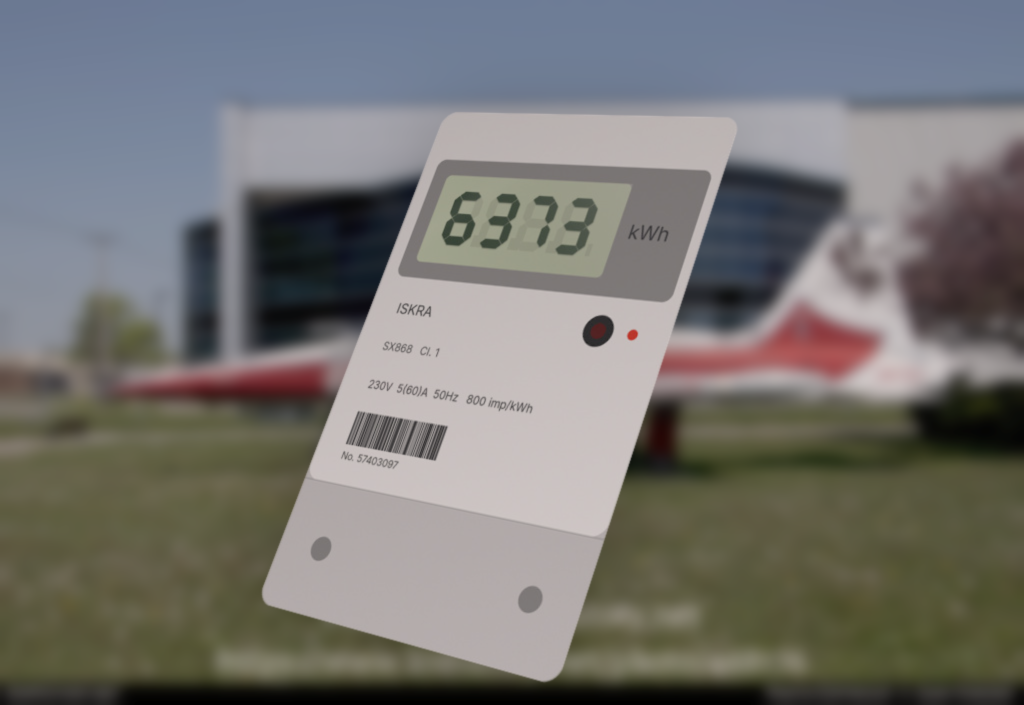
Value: kWh 6373
